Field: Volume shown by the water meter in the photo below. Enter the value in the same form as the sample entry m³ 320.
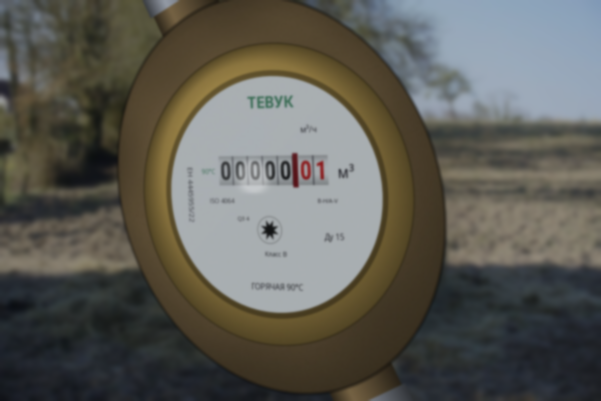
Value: m³ 0.01
